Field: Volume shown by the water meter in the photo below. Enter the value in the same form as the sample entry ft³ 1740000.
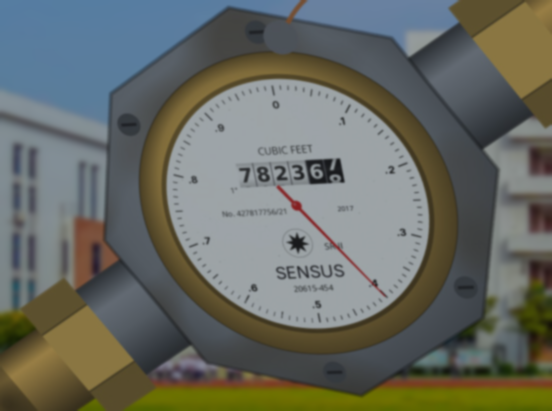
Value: ft³ 782367.40
